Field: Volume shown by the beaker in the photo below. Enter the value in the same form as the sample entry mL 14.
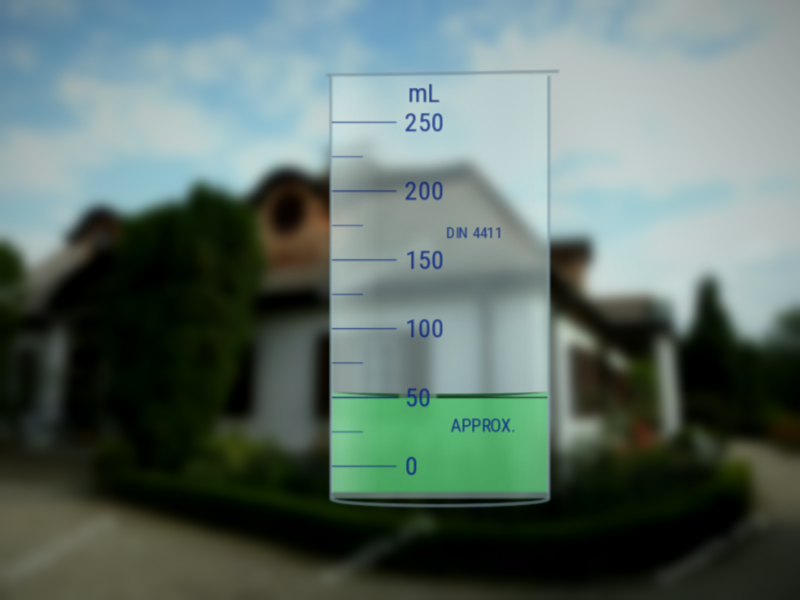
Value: mL 50
